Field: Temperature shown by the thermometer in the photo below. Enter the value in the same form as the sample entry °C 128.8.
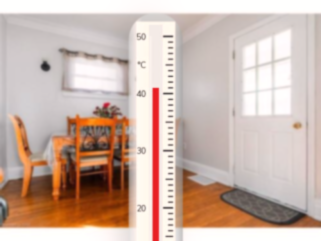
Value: °C 41
